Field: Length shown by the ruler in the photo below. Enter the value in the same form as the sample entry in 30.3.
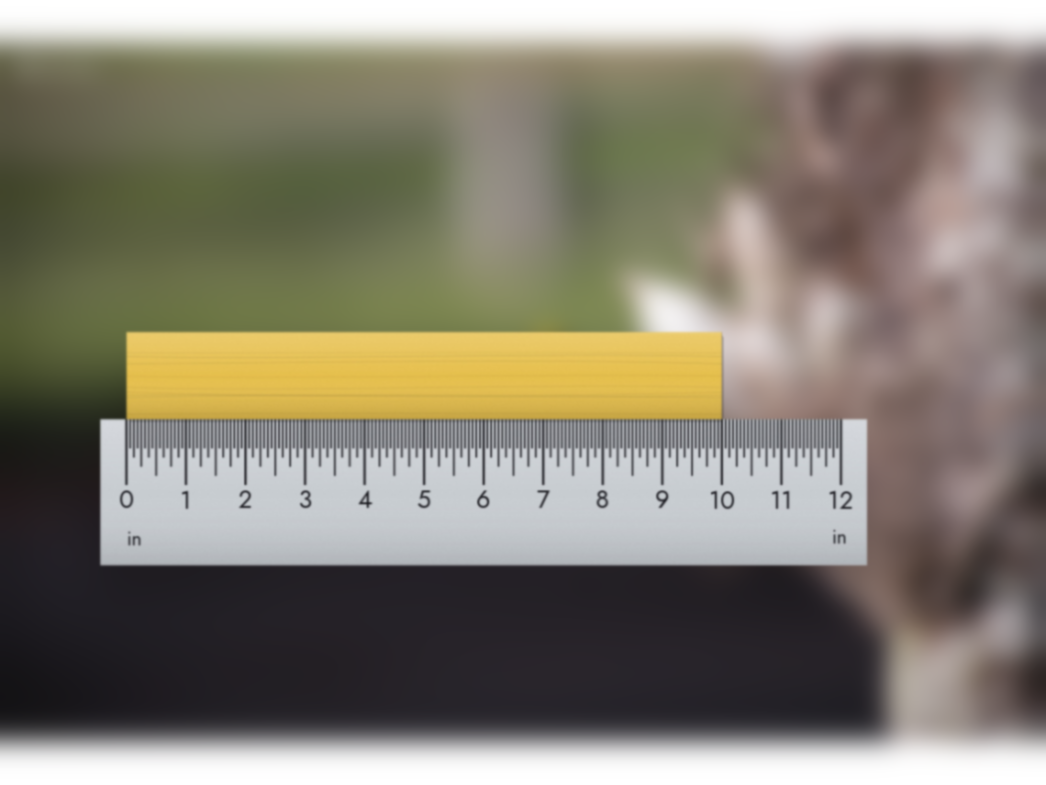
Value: in 10
